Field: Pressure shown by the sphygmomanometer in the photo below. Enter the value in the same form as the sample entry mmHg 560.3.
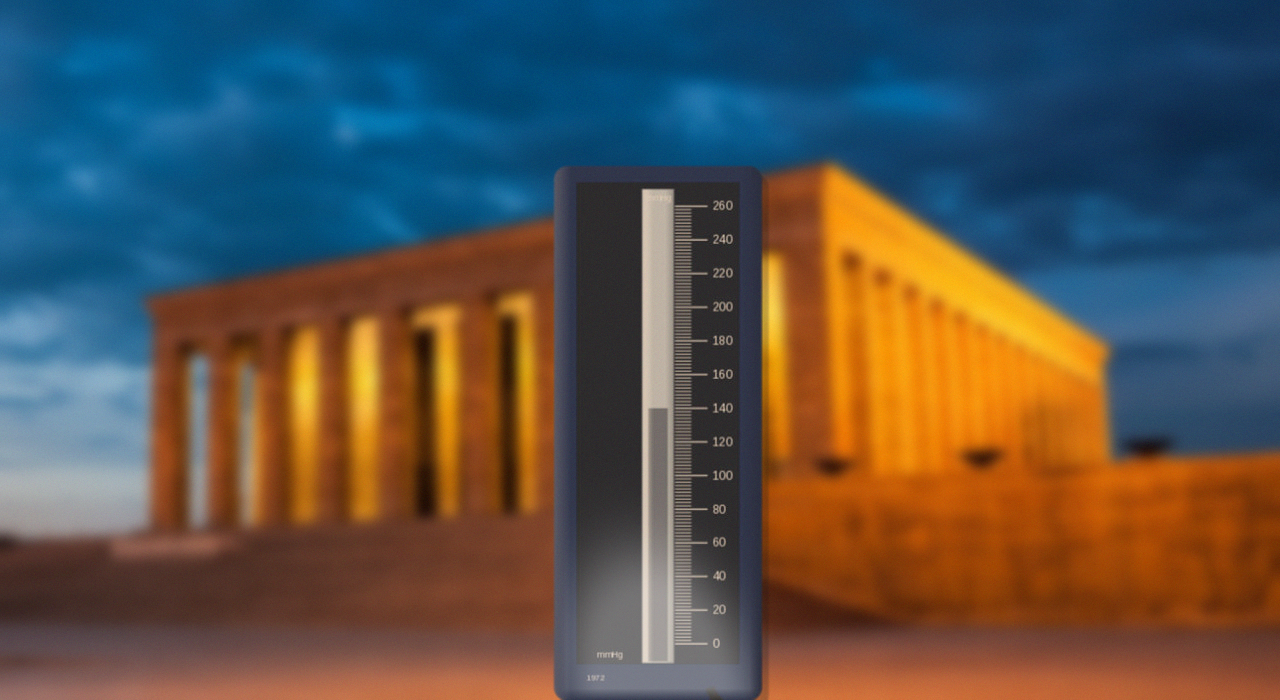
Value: mmHg 140
